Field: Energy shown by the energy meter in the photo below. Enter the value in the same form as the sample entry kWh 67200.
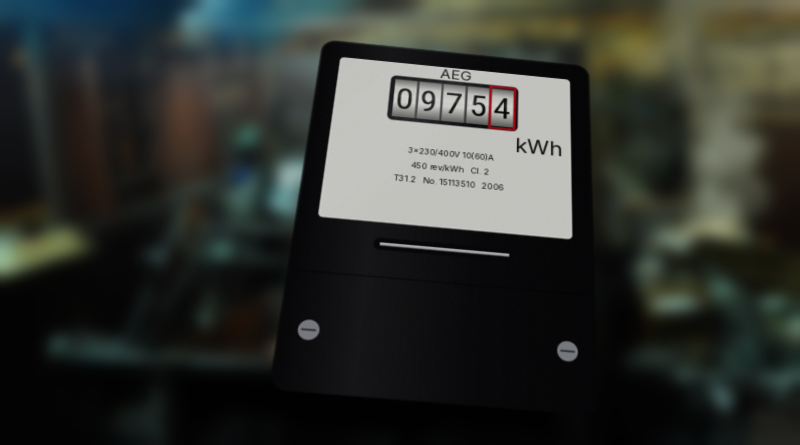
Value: kWh 975.4
